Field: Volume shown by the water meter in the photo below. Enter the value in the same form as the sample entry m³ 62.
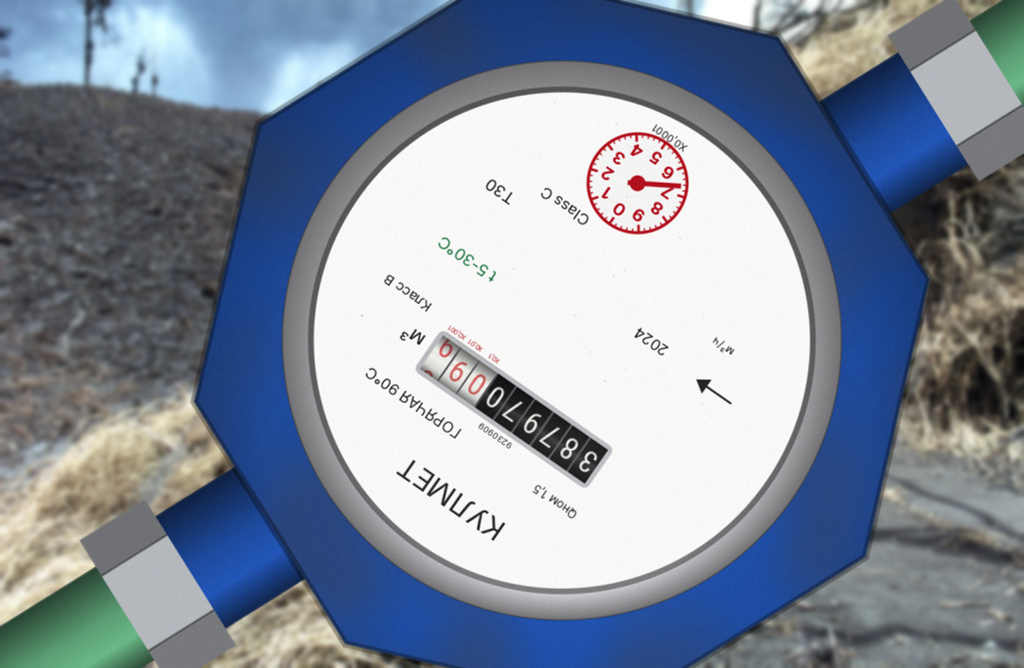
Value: m³ 387970.0986
